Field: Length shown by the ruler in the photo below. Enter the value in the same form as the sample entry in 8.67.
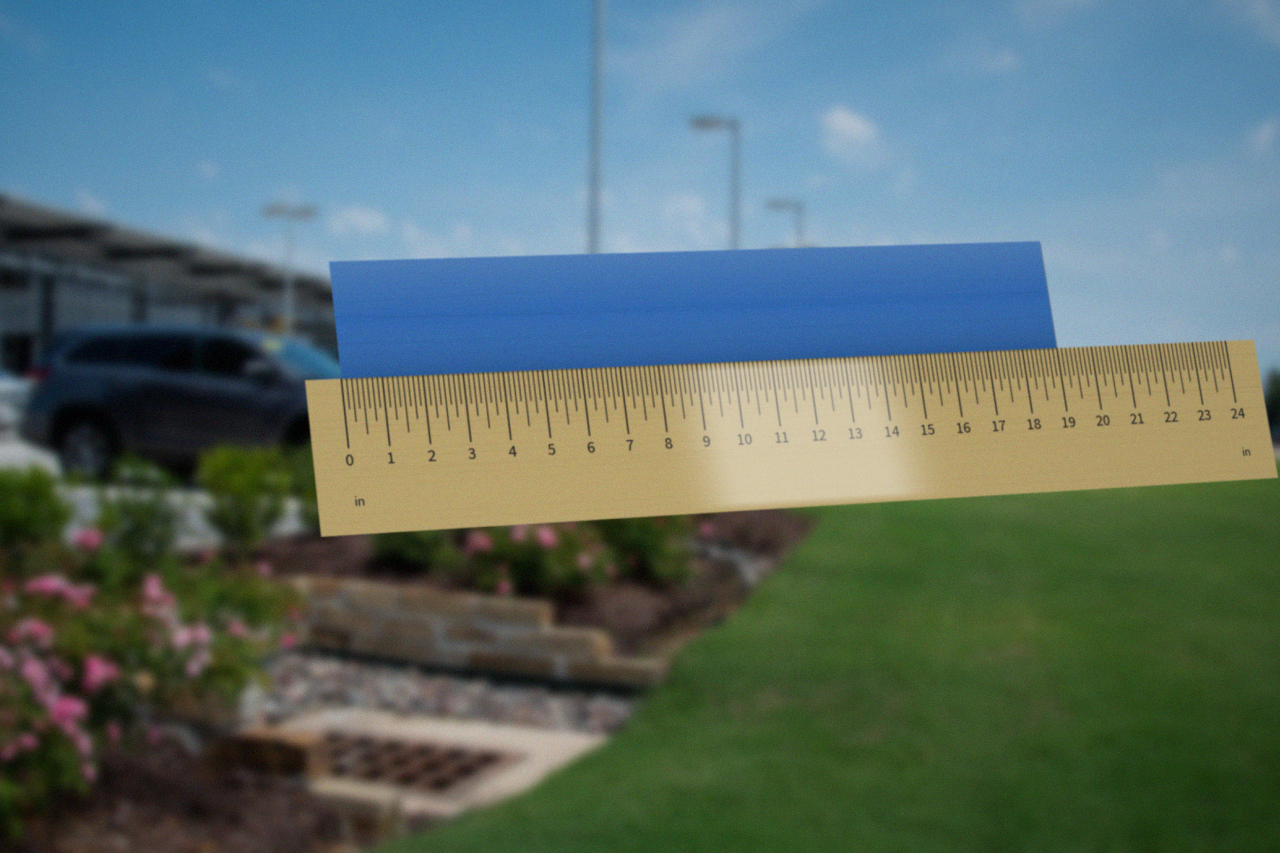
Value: in 19
